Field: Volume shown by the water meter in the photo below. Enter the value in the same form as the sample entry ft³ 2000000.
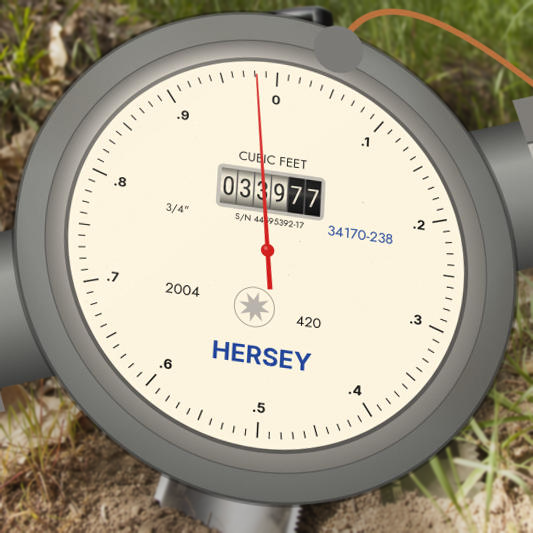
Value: ft³ 33976.98
